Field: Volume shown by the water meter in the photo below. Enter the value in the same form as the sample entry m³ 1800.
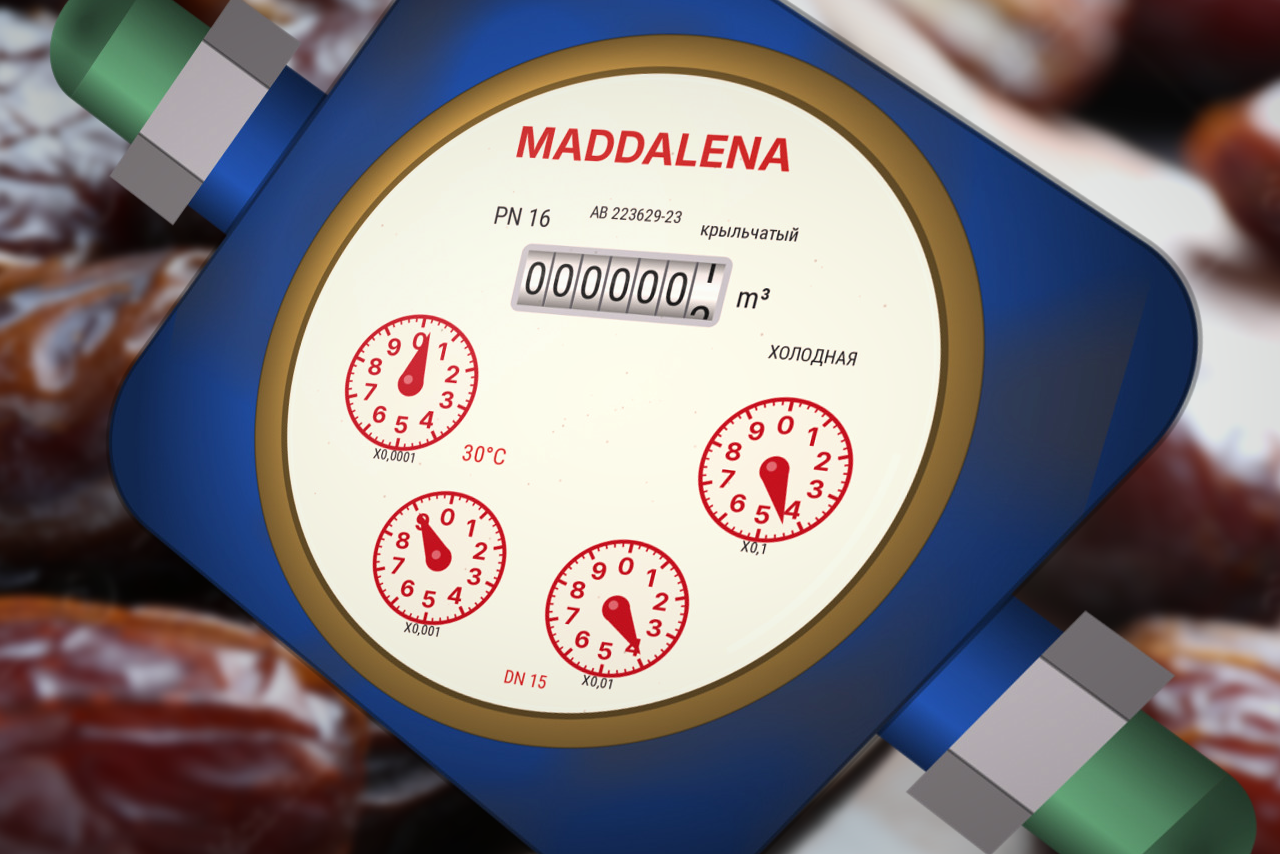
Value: m³ 1.4390
